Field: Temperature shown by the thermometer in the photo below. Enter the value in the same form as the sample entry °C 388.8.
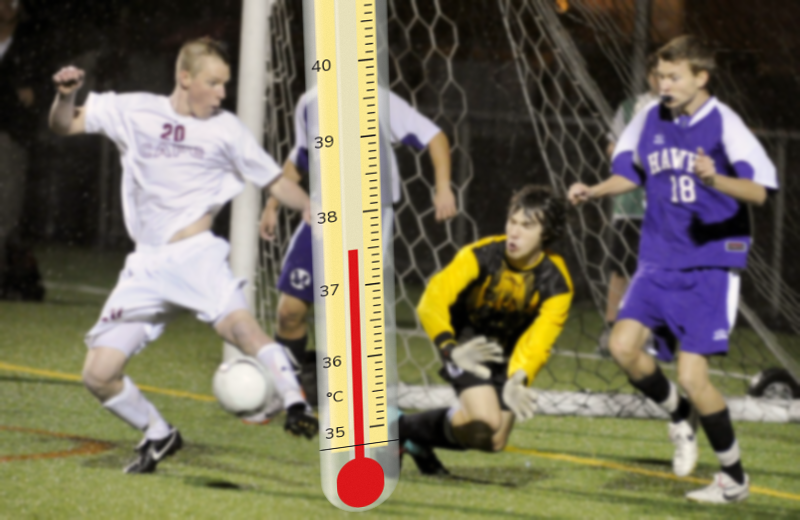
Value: °C 37.5
